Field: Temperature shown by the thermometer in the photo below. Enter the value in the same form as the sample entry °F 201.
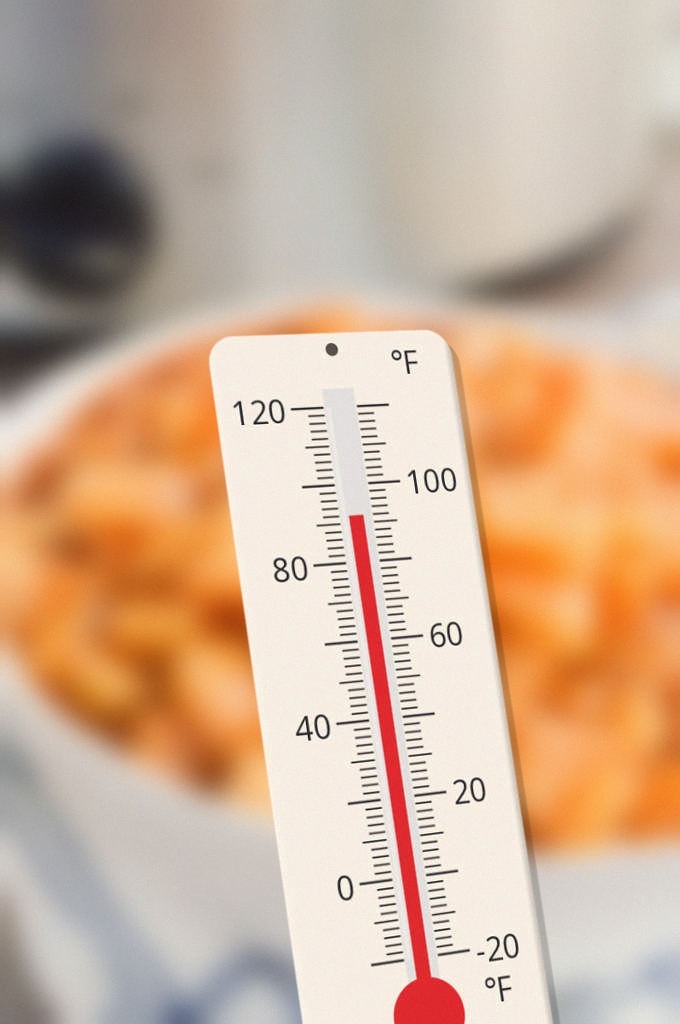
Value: °F 92
